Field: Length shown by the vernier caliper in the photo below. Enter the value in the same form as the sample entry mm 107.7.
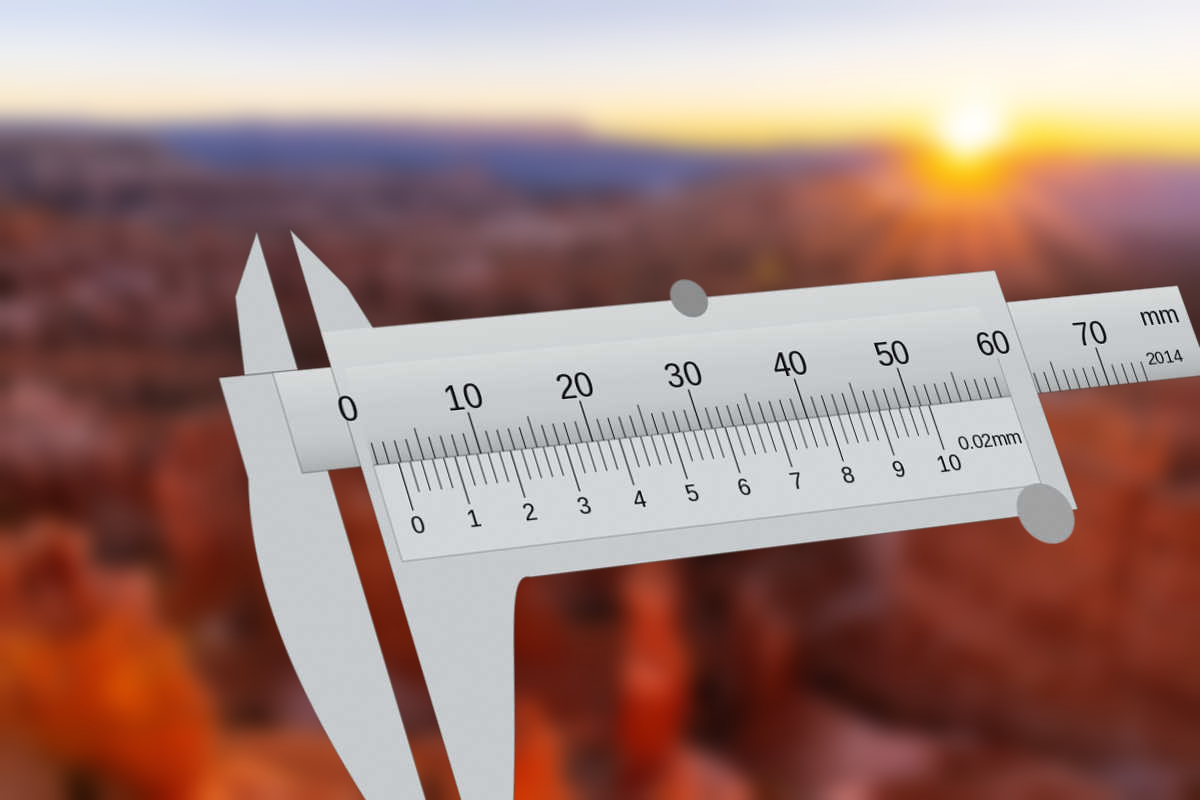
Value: mm 2.8
